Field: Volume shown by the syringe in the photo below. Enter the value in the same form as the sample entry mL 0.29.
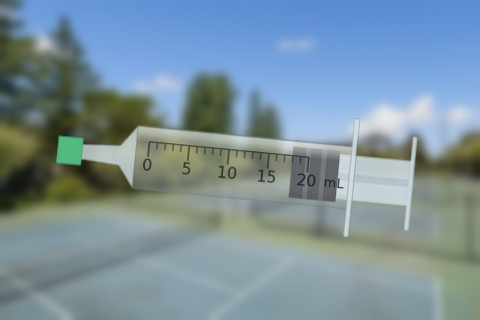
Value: mL 18
